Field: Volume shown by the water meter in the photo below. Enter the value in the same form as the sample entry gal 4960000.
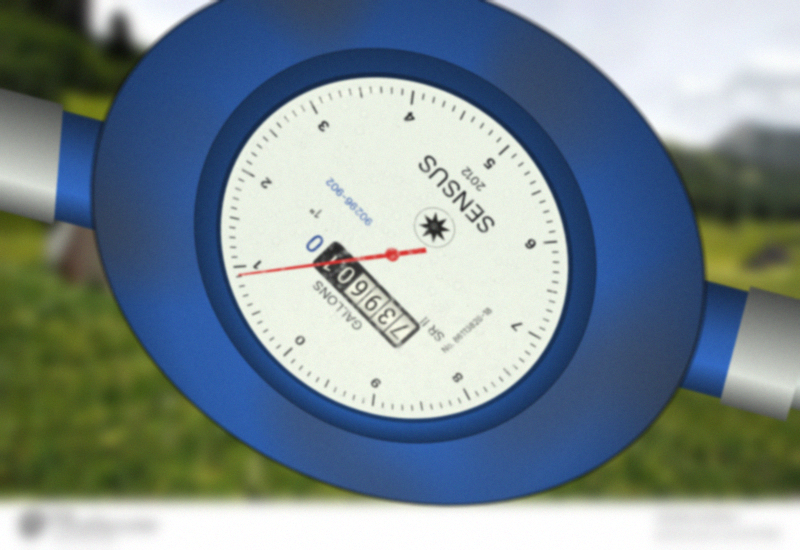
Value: gal 7396010.9
